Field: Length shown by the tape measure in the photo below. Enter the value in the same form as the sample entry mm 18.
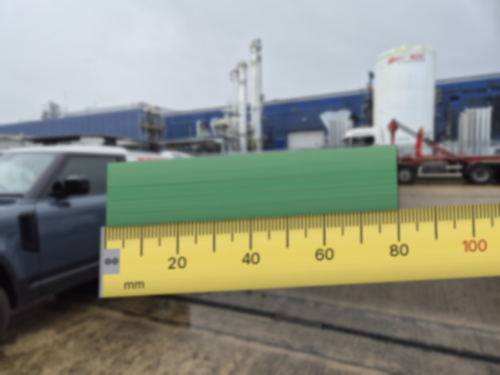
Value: mm 80
